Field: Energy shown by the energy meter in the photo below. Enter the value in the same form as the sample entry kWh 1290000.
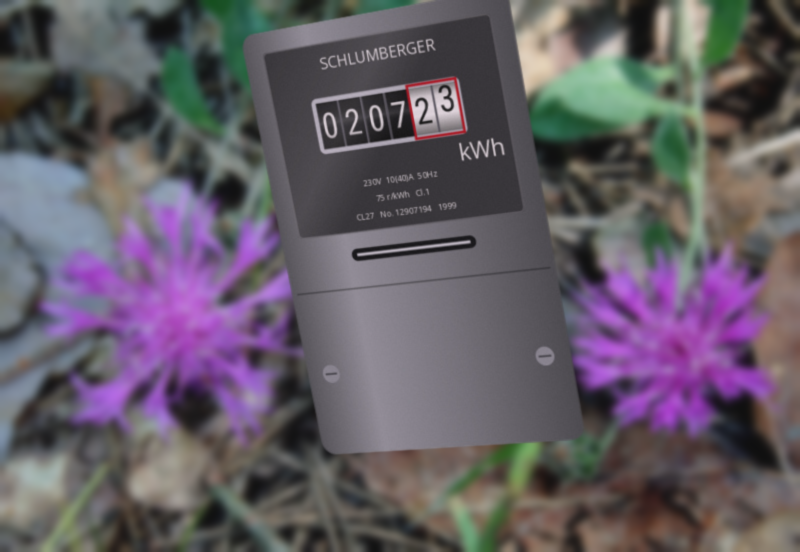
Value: kWh 207.23
